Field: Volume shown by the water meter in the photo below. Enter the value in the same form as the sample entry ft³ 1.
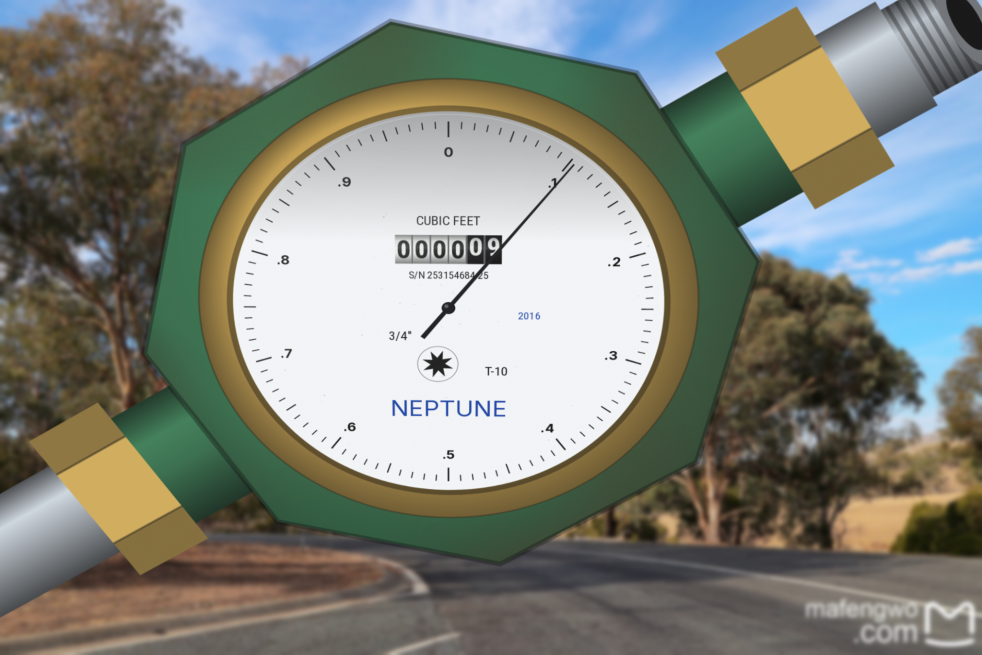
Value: ft³ 9.10
